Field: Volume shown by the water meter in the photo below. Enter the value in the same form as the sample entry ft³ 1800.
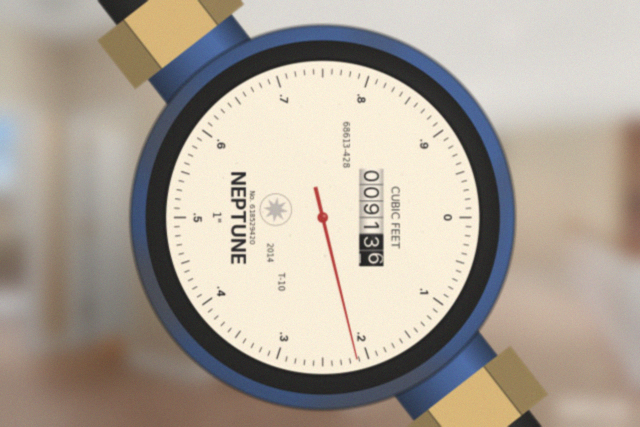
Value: ft³ 9136.21
